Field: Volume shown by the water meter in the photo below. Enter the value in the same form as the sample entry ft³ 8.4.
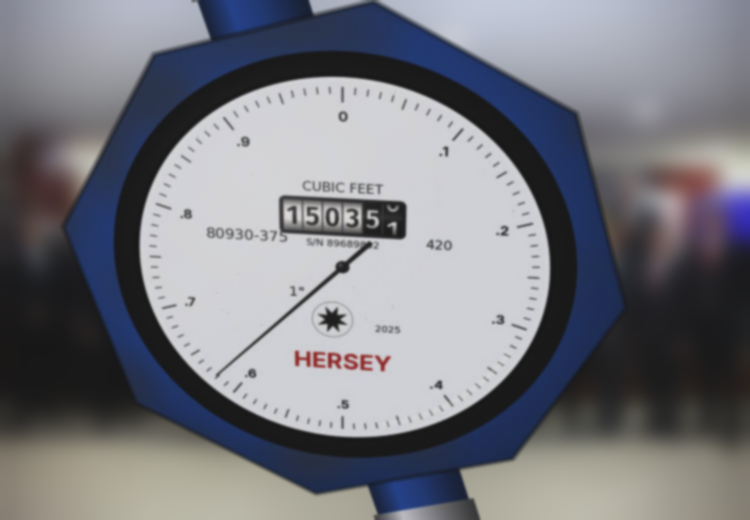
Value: ft³ 150350.62
